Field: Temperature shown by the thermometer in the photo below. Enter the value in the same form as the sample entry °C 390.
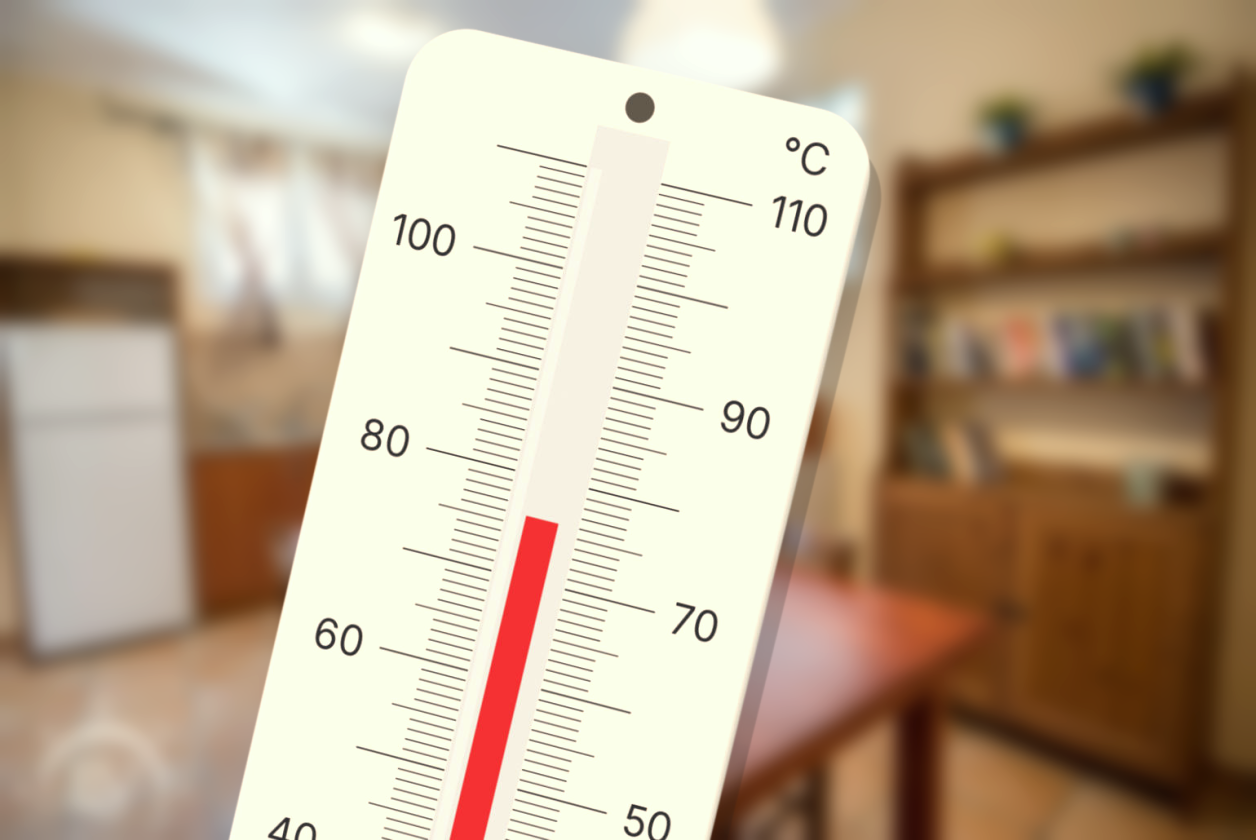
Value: °C 76
